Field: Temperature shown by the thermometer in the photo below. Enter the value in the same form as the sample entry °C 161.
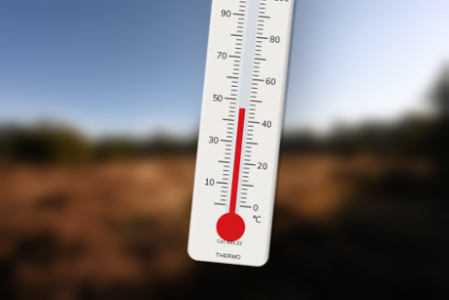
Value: °C 46
